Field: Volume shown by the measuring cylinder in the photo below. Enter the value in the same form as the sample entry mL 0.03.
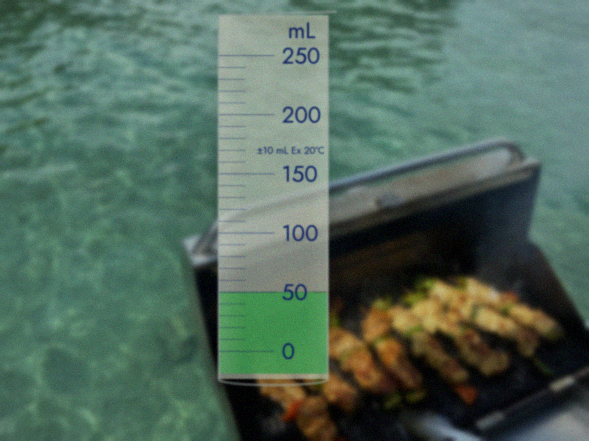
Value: mL 50
